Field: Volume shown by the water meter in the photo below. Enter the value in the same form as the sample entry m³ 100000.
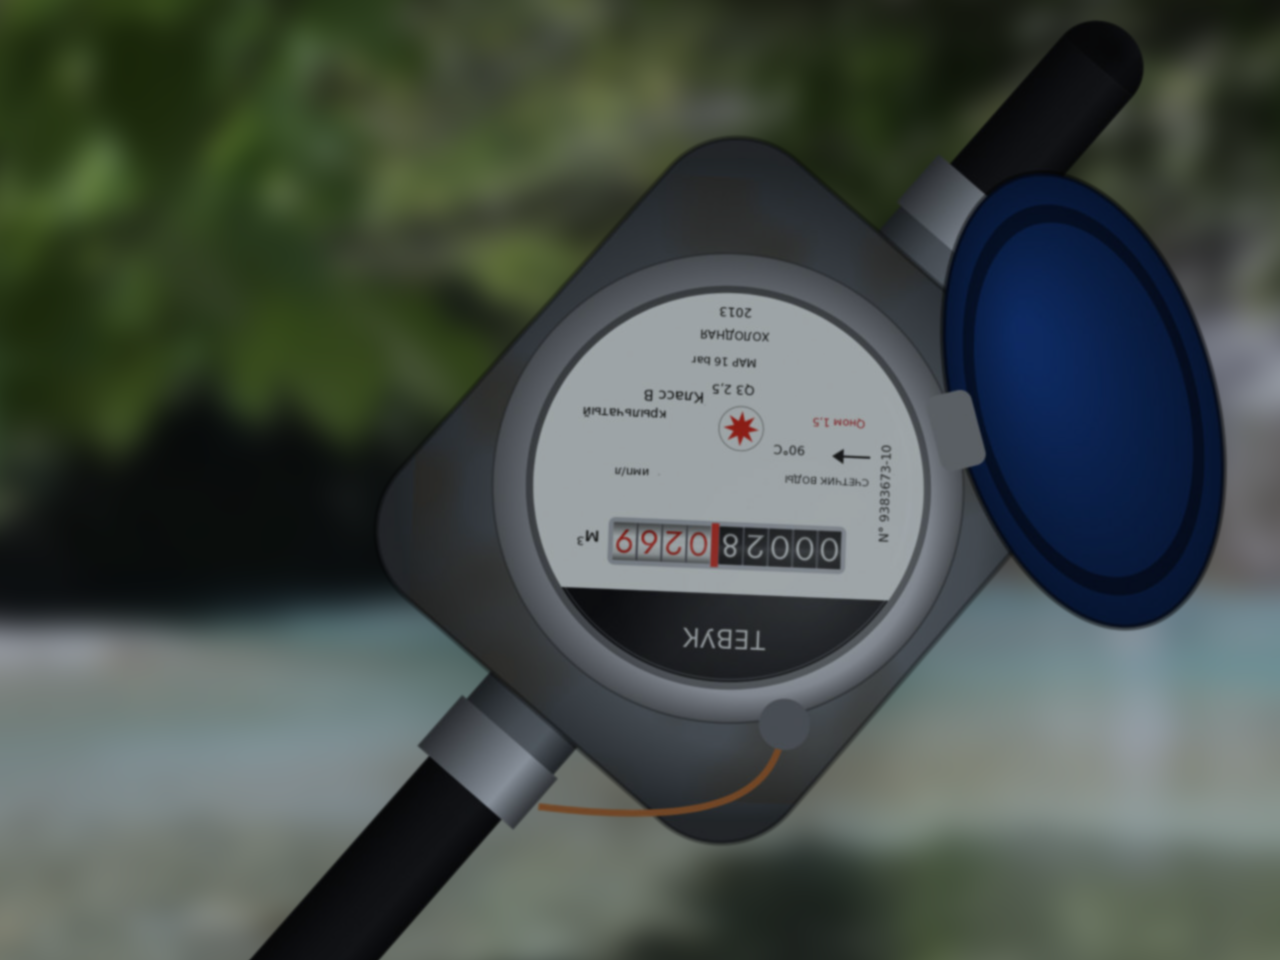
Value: m³ 28.0269
